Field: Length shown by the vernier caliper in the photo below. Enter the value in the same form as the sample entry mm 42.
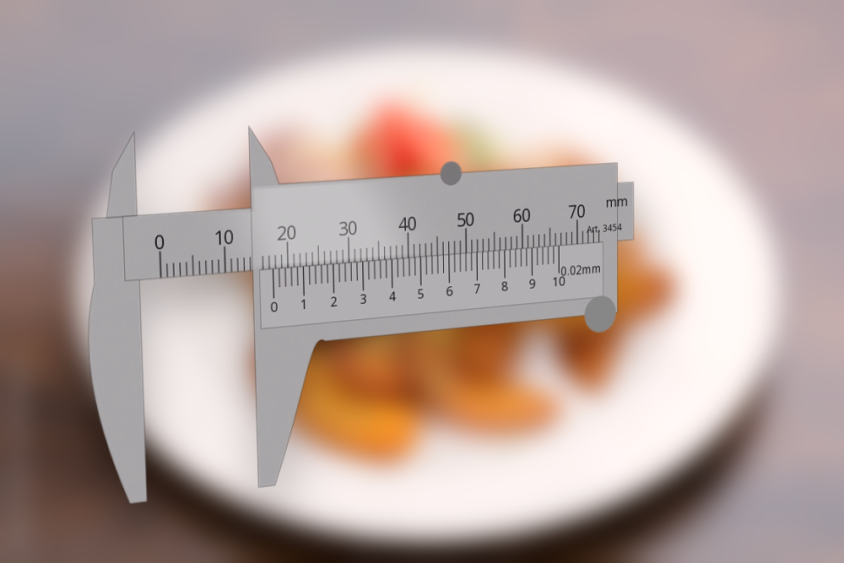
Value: mm 17.6
